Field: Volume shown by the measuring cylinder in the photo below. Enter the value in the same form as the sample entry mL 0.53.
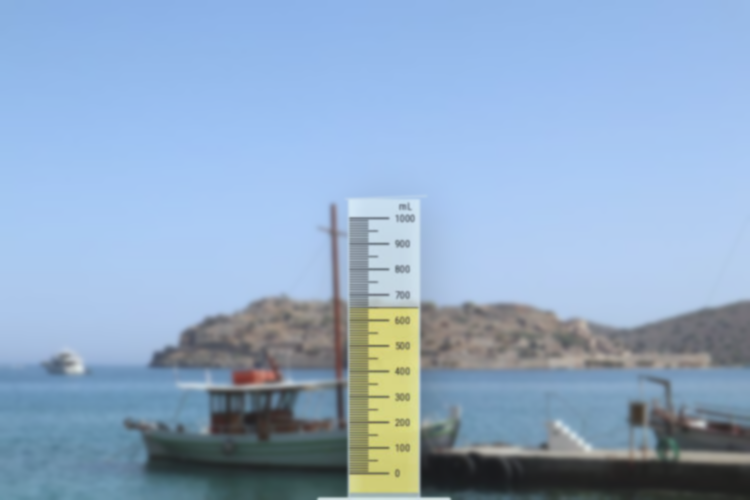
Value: mL 650
